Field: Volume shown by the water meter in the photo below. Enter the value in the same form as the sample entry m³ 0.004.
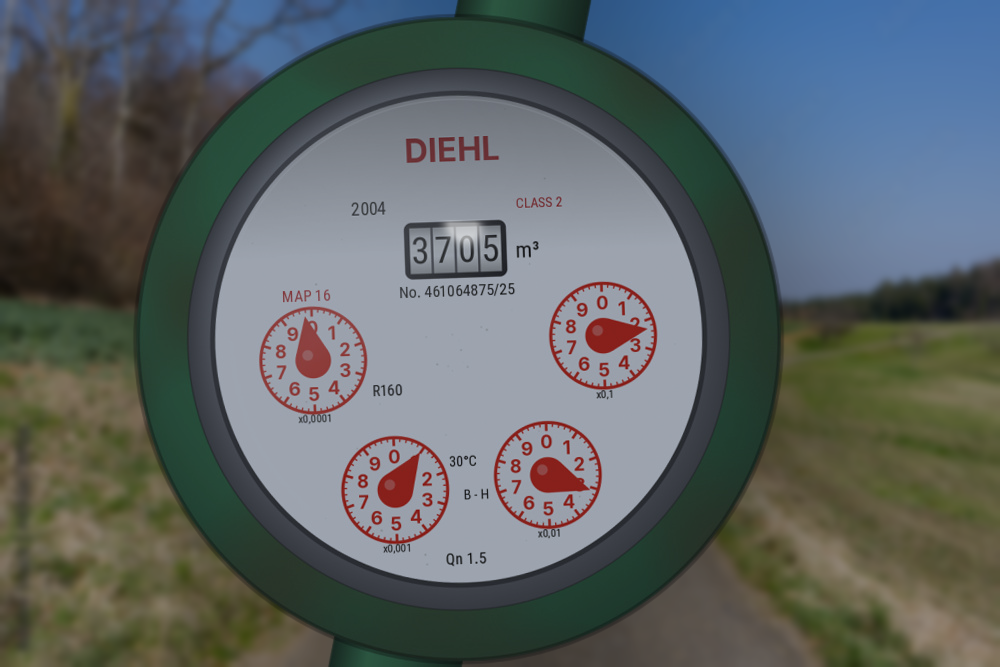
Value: m³ 3705.2309
